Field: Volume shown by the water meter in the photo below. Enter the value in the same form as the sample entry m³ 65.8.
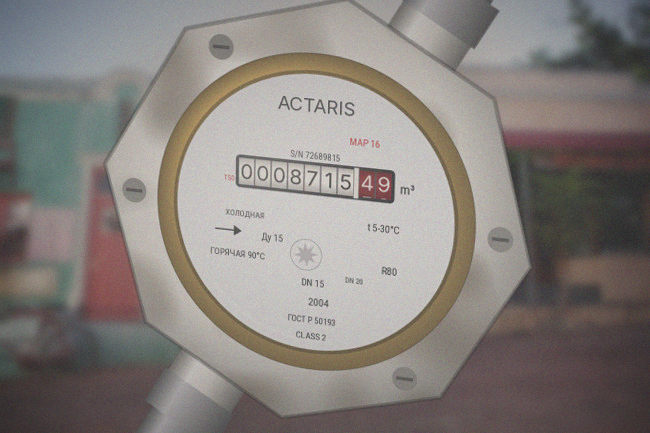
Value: m³ 8715.49
